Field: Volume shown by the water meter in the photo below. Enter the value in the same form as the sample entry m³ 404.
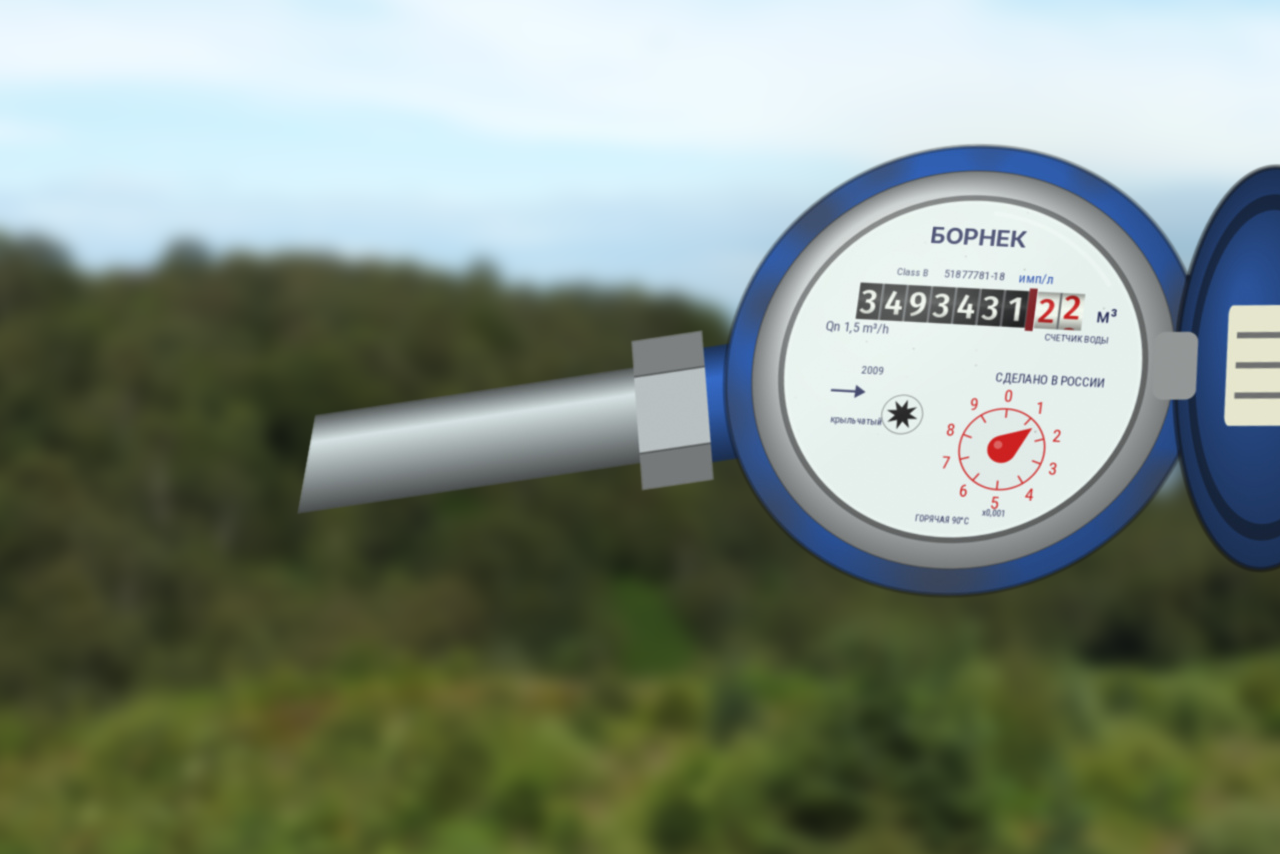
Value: m³ 3493431.221
